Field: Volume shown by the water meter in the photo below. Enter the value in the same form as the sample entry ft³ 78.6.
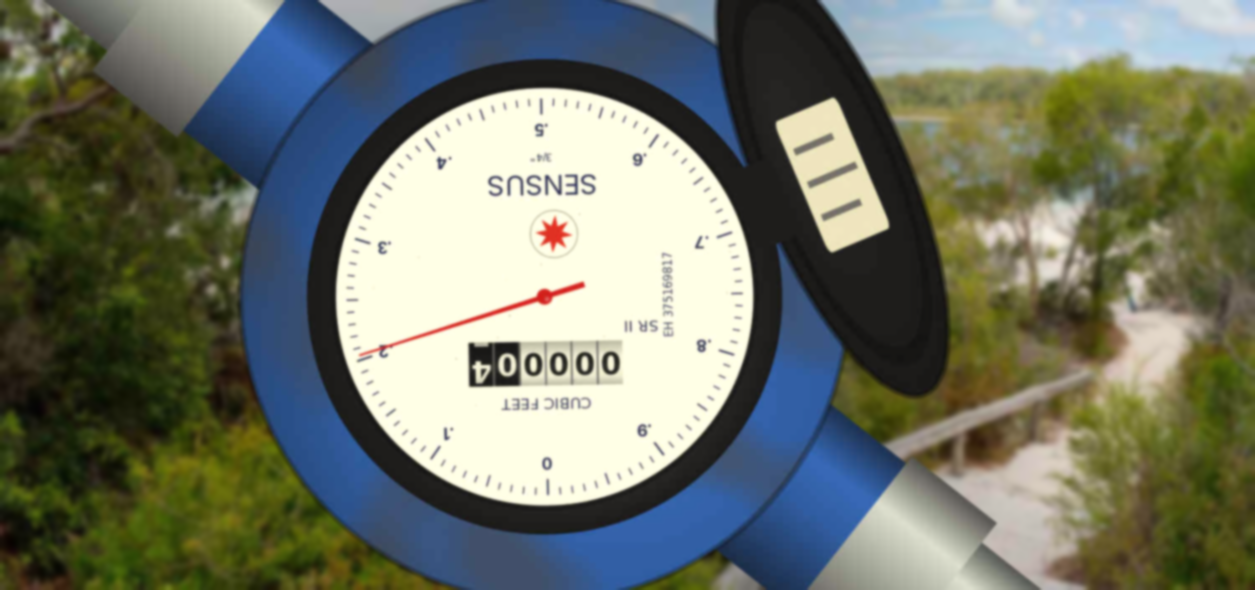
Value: ft³ 4.20
